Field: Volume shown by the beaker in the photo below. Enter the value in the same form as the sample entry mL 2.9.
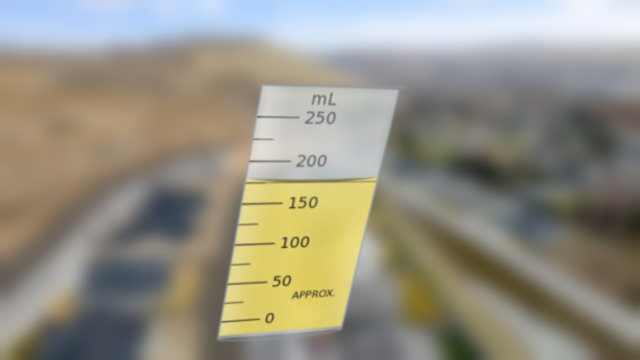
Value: mL 175
